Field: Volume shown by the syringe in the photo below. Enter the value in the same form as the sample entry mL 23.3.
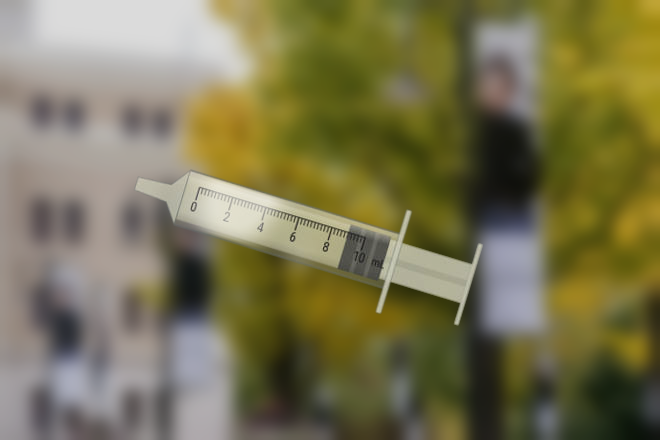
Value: mL 9
